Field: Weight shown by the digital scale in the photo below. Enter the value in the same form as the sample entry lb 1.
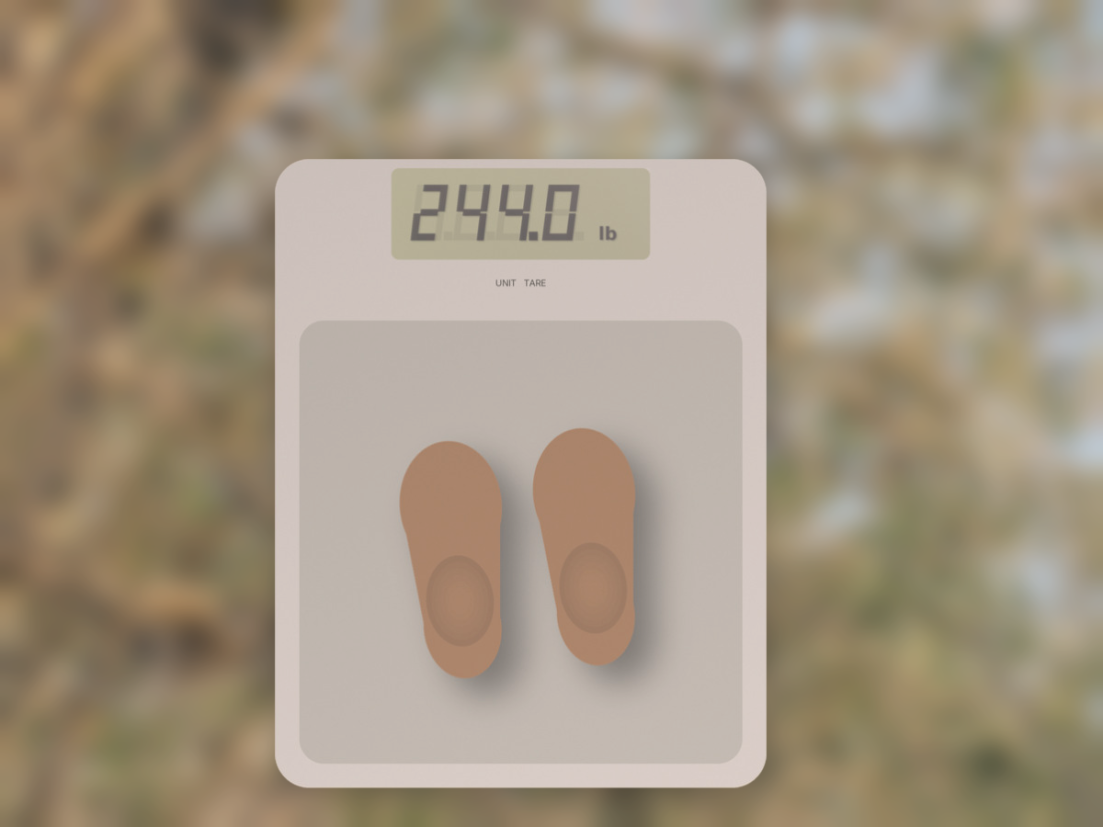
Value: lb 244.0
